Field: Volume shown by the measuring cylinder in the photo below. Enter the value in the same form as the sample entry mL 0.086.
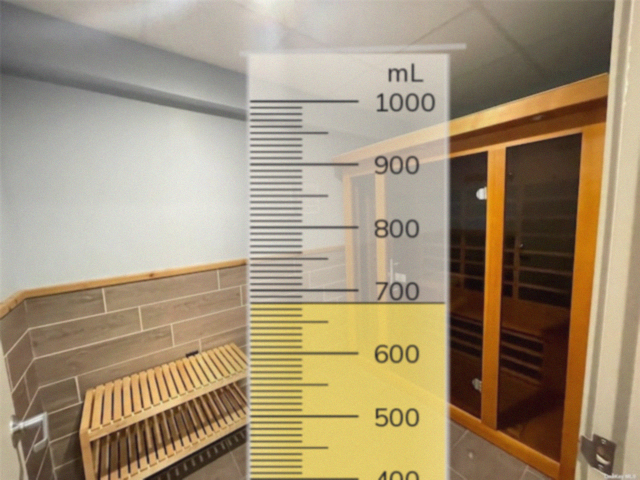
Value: mL 680
